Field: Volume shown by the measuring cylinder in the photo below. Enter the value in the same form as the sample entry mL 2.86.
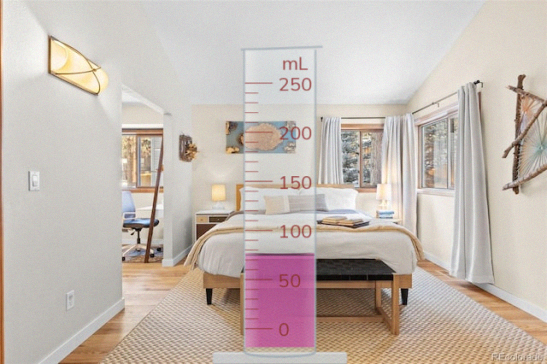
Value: mL 75
